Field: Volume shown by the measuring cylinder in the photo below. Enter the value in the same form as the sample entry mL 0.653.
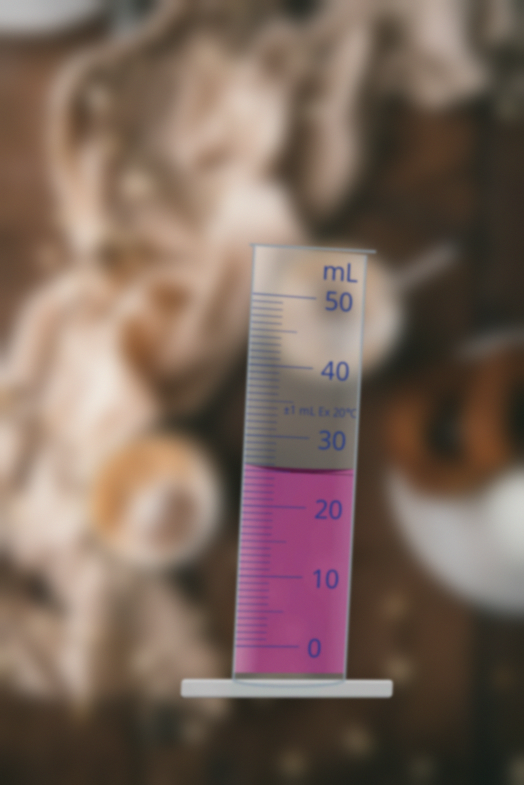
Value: mL 25
